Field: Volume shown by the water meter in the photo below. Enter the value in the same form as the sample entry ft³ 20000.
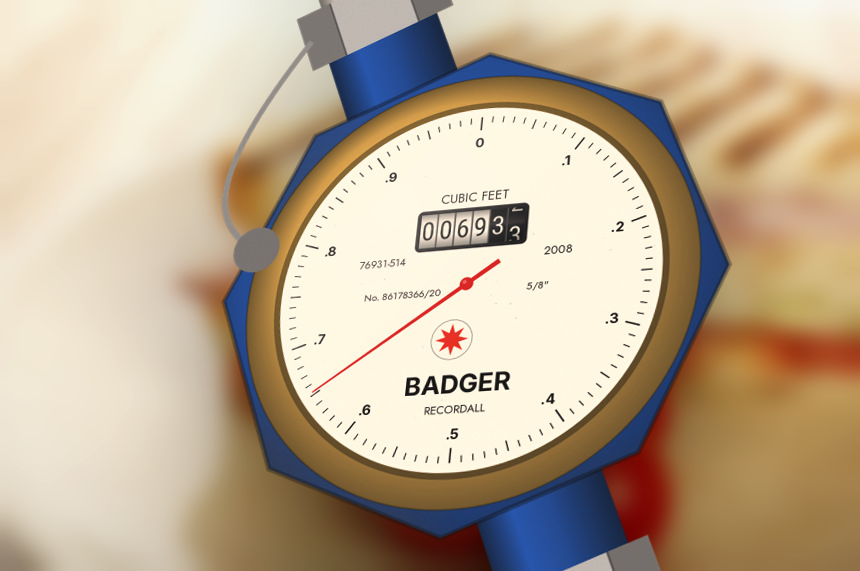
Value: ft³ 6932.65
